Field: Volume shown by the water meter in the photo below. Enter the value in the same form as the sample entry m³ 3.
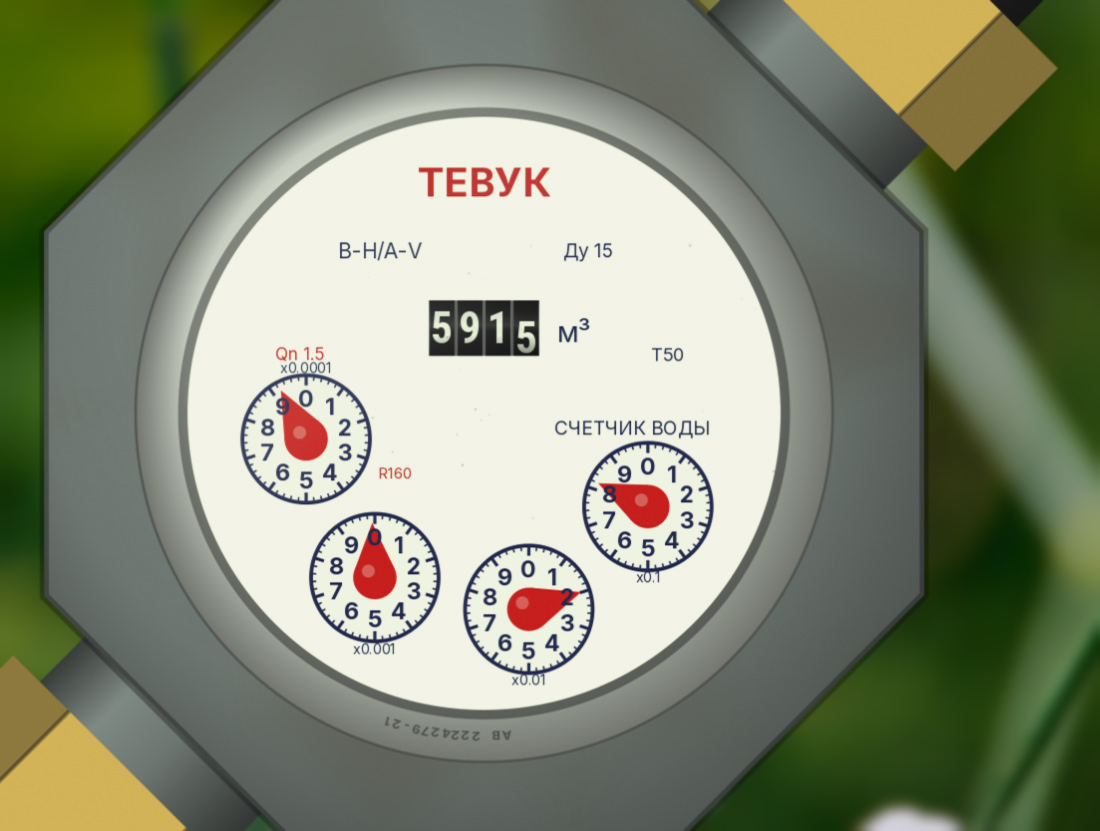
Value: m³ 5914.8199
